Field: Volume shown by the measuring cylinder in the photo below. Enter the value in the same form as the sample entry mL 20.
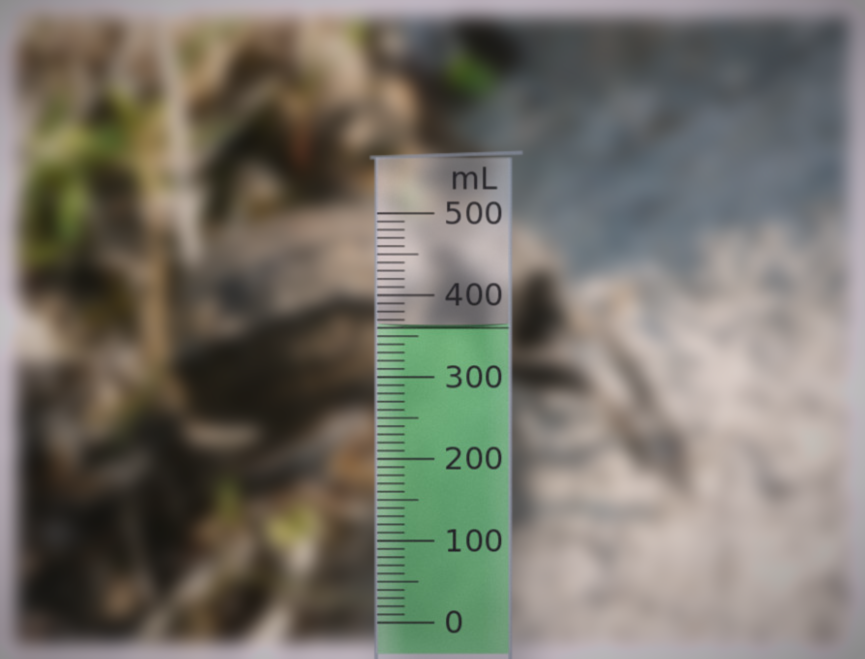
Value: mL 360
